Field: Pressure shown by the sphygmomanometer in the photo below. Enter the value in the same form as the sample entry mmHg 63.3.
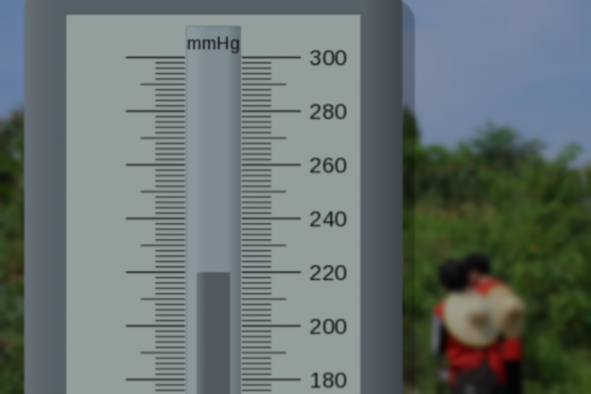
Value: mmHg 220
